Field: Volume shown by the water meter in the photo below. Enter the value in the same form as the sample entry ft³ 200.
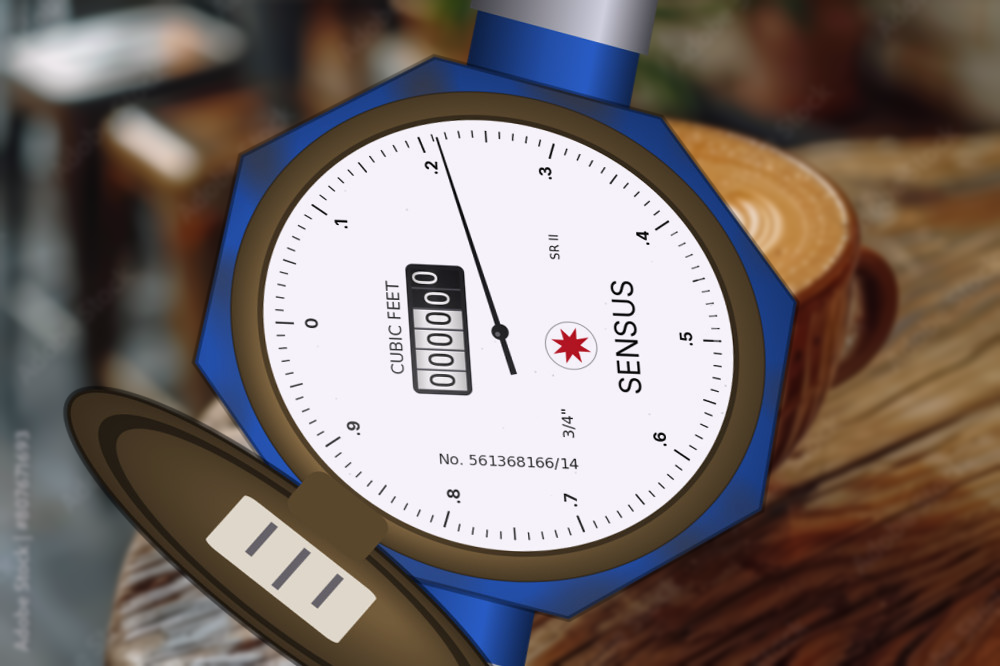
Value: ft³ 0.21
